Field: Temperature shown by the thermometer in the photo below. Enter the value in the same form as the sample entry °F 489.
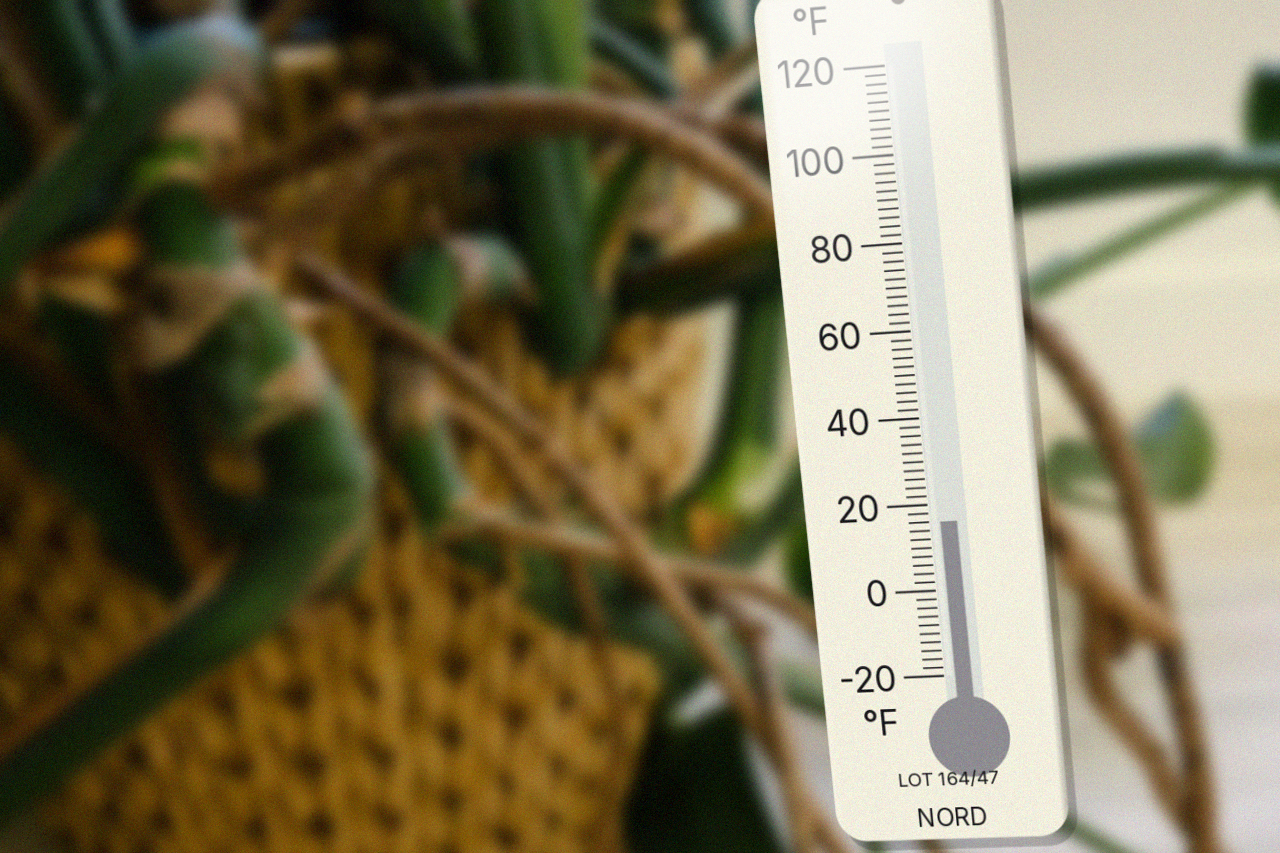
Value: °F 16
